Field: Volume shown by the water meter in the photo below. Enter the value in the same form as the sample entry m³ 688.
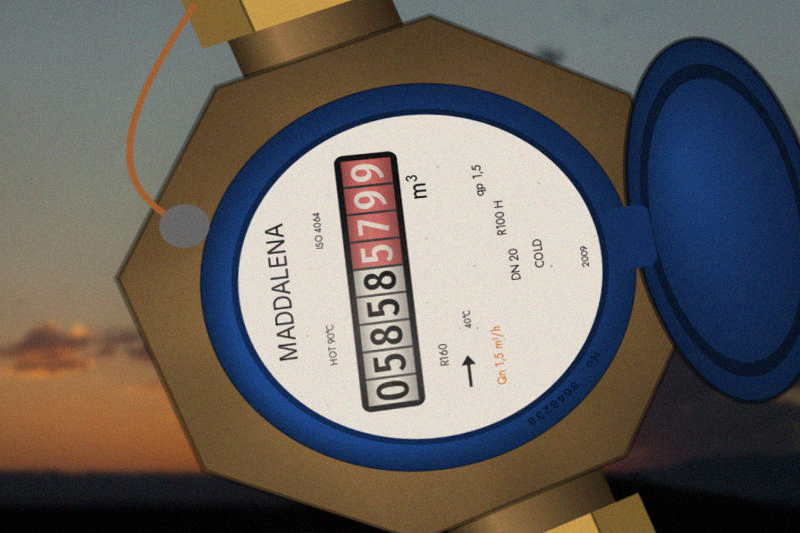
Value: m³ 5858.5799
